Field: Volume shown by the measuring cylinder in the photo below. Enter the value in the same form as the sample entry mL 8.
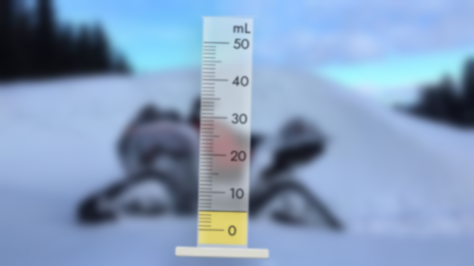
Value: mL 5
